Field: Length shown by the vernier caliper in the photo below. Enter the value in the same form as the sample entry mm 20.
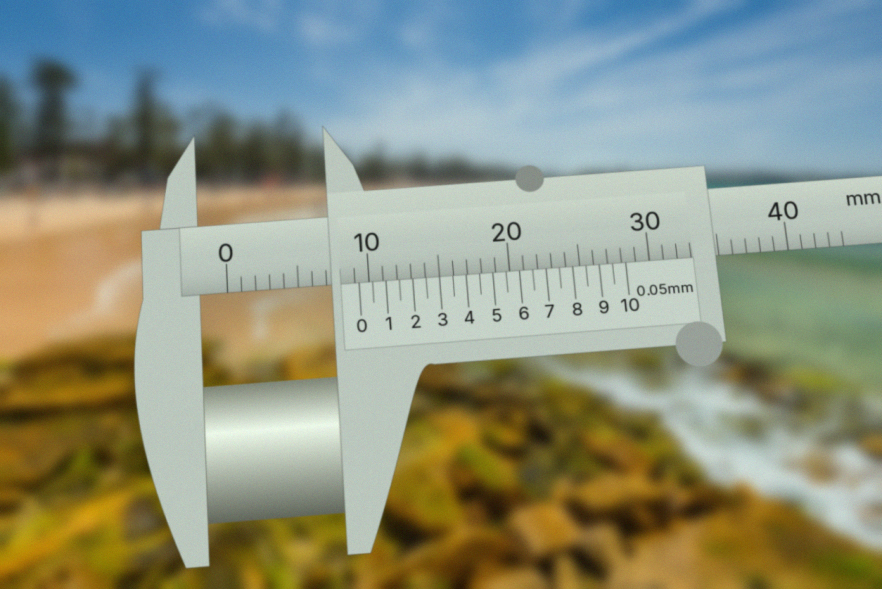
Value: mm 9.3
